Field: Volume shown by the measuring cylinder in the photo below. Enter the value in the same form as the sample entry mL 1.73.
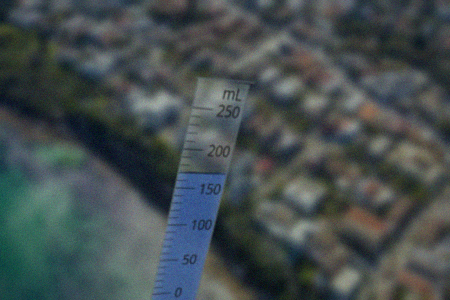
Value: mL 170
